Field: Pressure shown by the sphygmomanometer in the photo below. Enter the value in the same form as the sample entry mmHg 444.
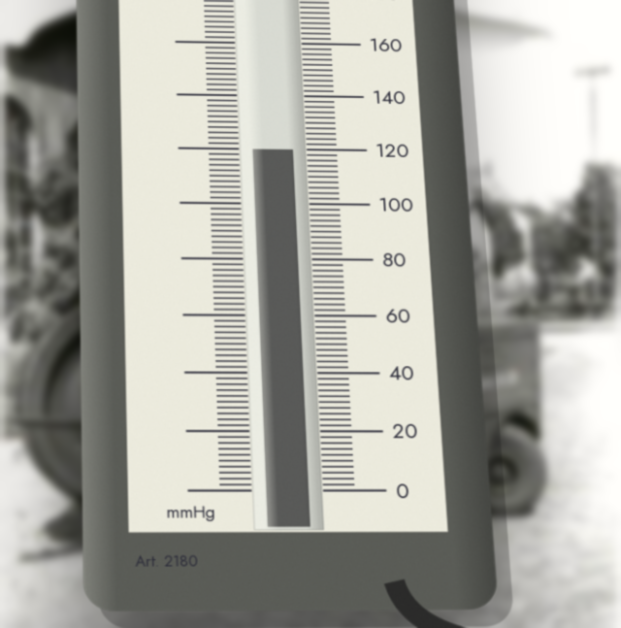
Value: mmHg 120
